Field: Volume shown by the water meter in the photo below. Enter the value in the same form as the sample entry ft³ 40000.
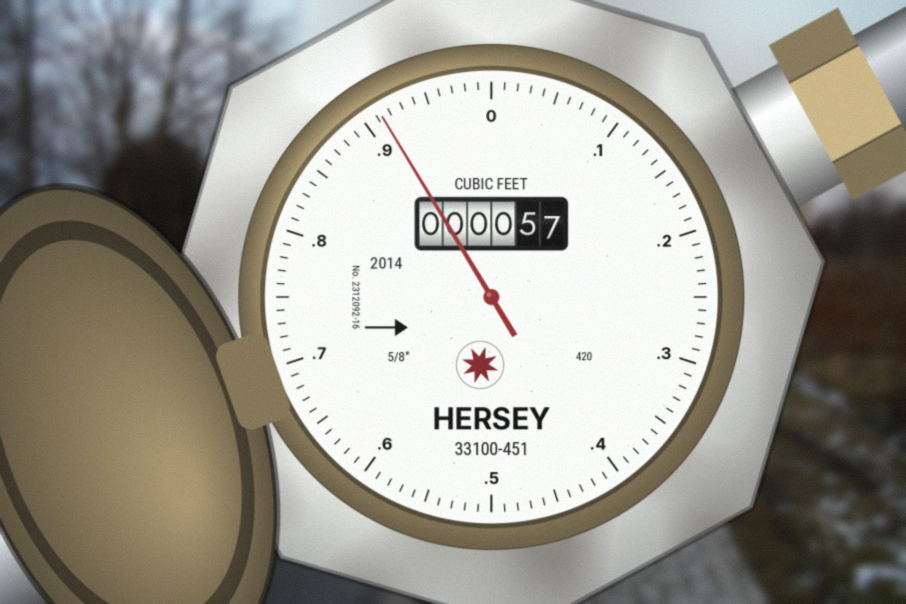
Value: ft³ 56.91
